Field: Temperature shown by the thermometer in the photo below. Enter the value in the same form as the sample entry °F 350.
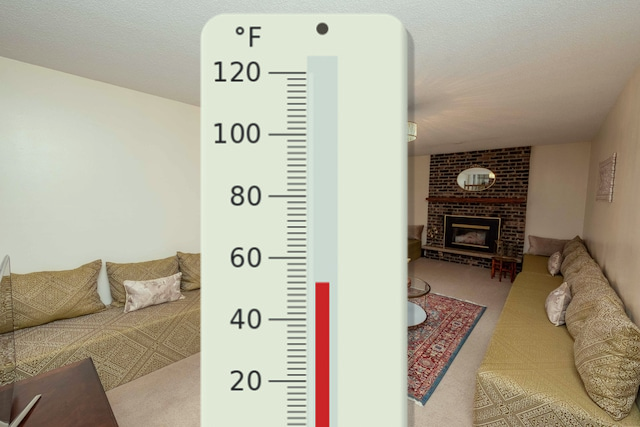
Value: °F 52
